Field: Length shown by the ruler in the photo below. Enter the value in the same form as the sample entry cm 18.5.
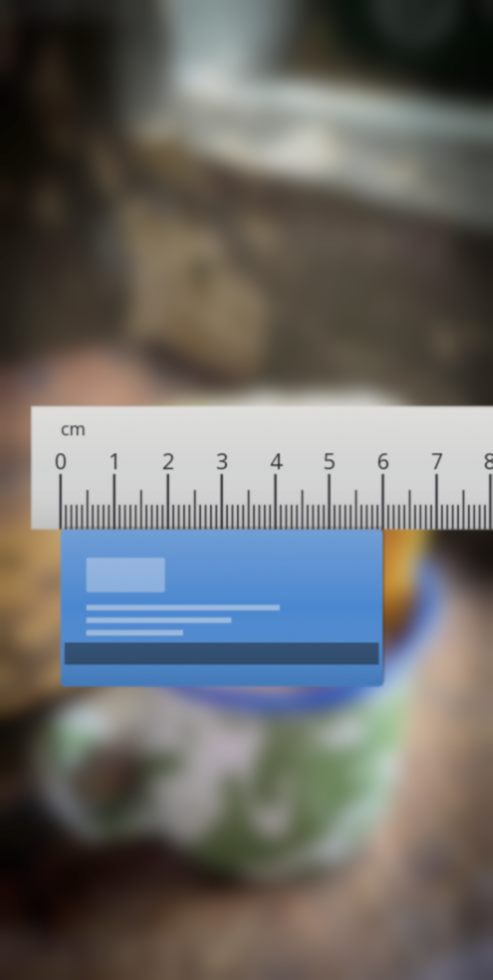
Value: cm 6
